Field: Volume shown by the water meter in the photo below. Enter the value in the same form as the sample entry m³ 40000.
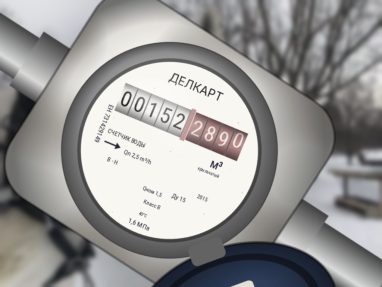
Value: m³ 152.2890
